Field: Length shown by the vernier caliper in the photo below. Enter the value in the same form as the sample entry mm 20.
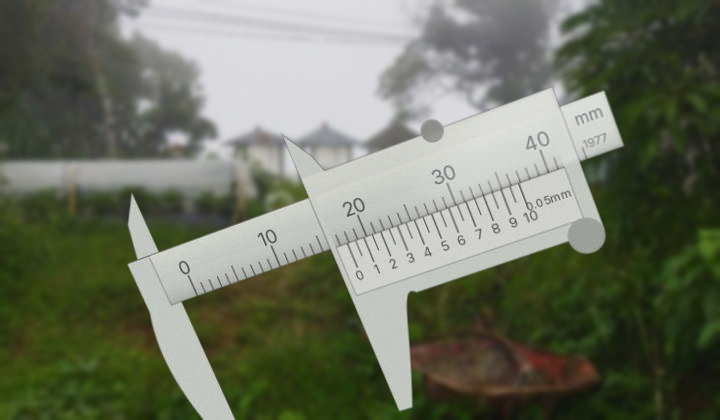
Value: mm 17.8
